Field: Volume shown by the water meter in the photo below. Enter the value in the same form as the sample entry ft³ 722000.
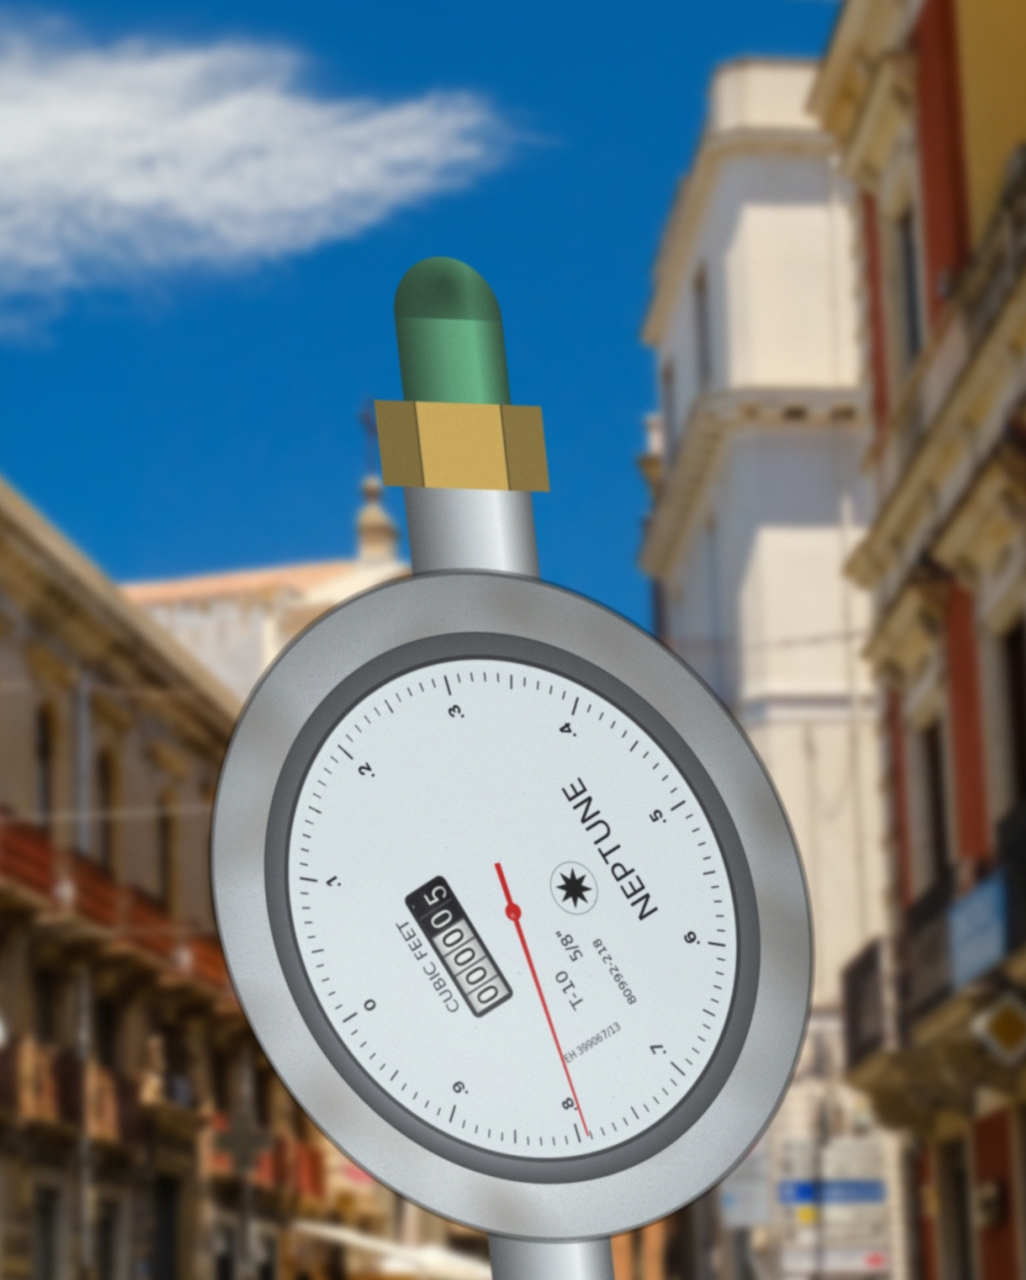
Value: ft³ 4.79
